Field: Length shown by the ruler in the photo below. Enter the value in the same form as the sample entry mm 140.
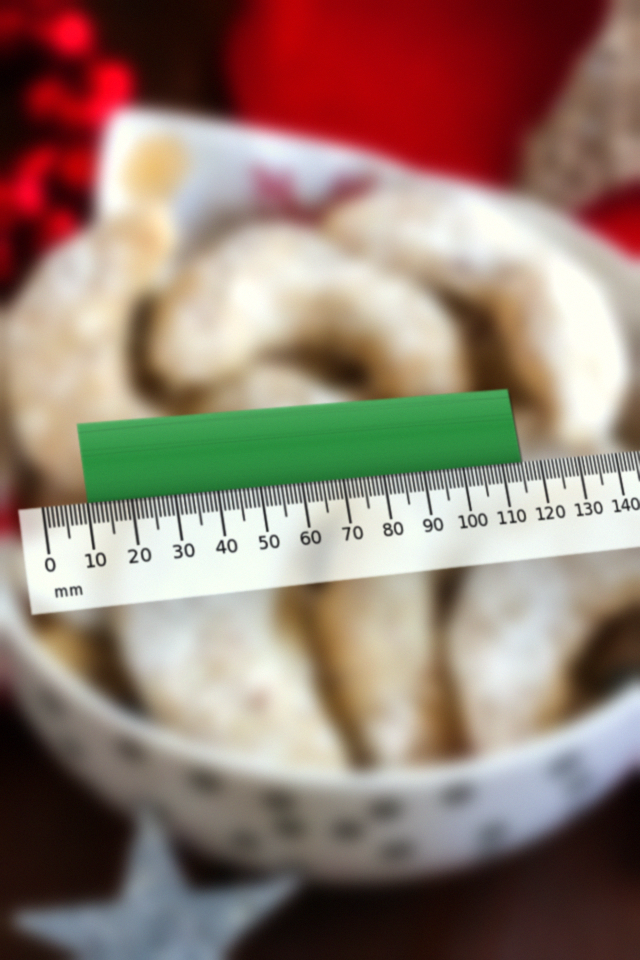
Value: mm 105
